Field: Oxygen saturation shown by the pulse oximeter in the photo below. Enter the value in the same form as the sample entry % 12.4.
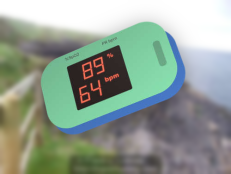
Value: % 89
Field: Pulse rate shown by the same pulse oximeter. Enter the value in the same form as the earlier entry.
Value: bpm 64
